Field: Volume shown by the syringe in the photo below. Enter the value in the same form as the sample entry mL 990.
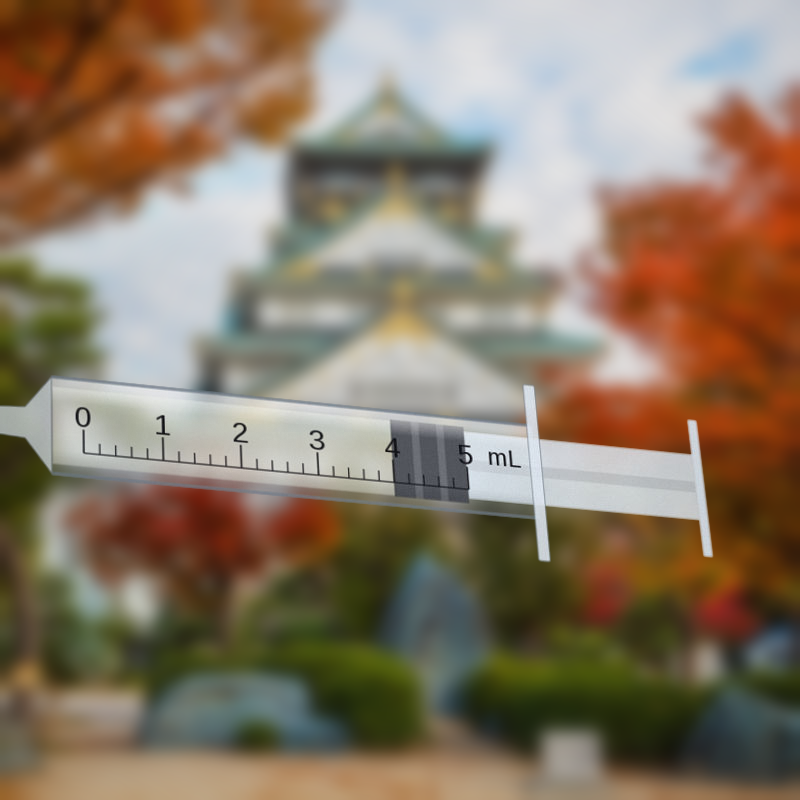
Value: mL 4
